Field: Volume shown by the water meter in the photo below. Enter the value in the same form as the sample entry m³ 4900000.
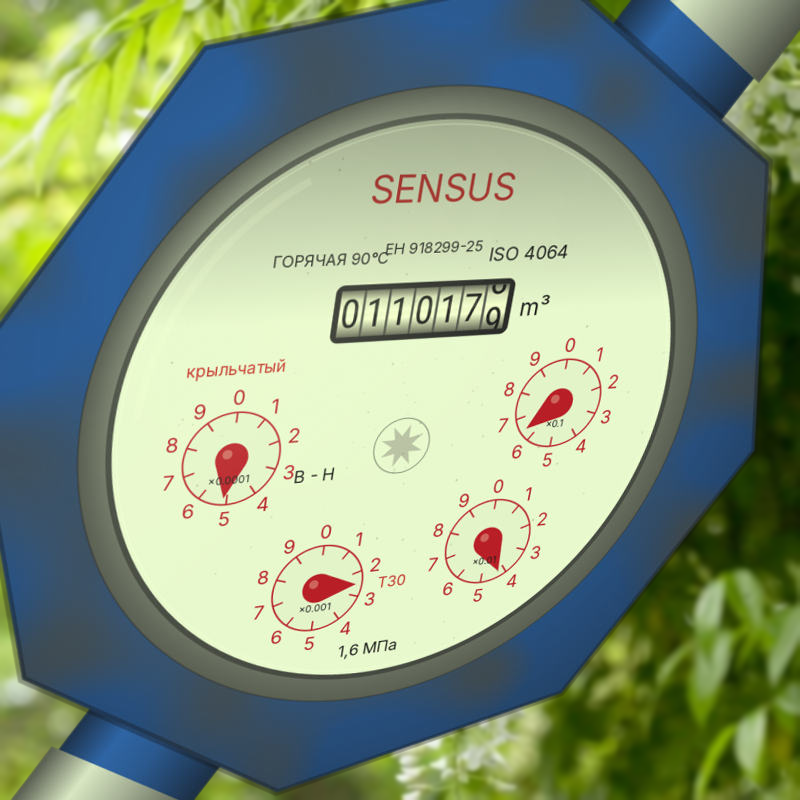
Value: m³ 110178.6425
